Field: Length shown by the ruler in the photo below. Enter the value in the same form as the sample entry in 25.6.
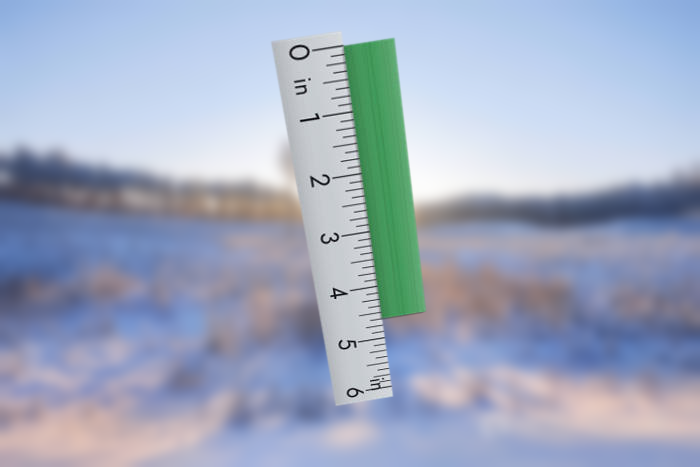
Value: in 4.625
